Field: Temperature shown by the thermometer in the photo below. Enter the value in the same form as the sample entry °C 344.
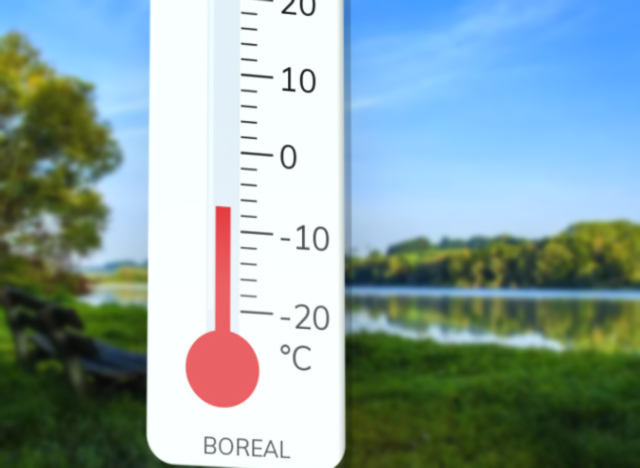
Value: °C -7
